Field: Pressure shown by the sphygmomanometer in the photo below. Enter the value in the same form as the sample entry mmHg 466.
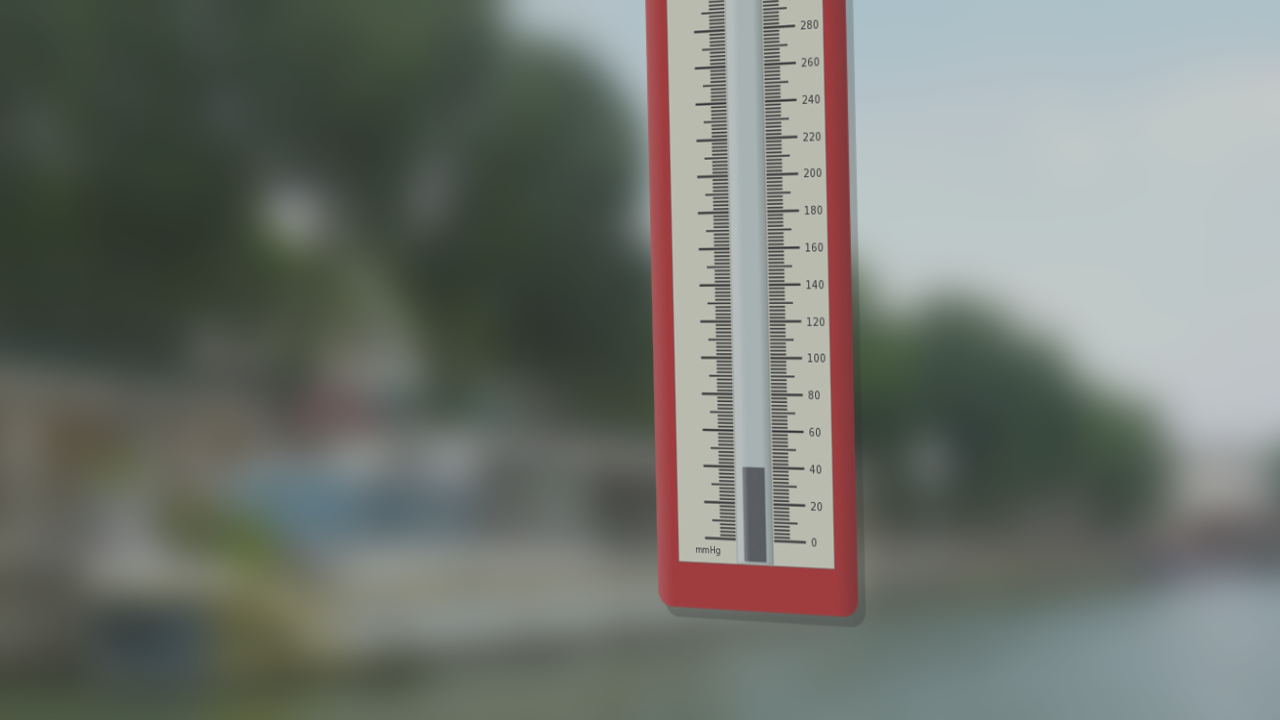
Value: mmHg 40
